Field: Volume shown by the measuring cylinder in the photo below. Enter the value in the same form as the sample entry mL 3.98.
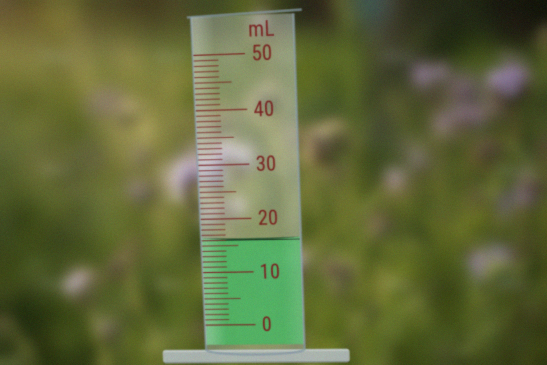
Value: mL 16
